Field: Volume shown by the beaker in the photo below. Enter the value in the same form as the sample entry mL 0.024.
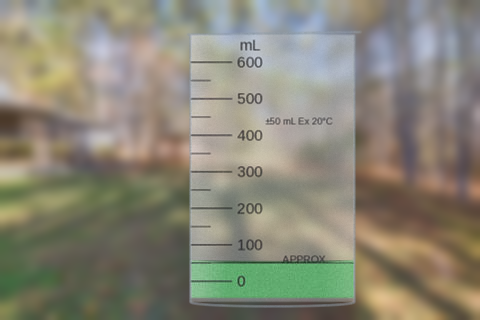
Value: mL 50
